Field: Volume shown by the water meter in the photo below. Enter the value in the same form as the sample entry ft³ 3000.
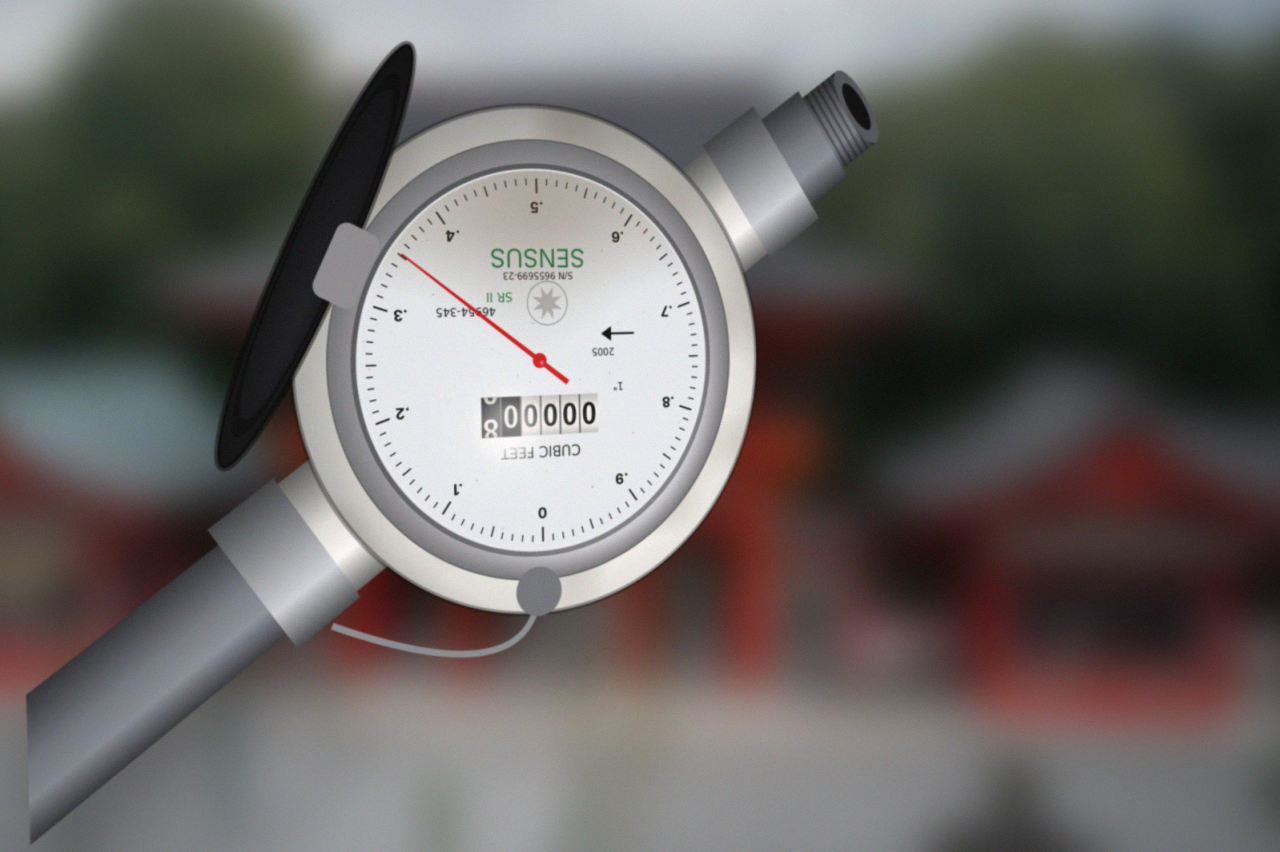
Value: ft³ 8.35
